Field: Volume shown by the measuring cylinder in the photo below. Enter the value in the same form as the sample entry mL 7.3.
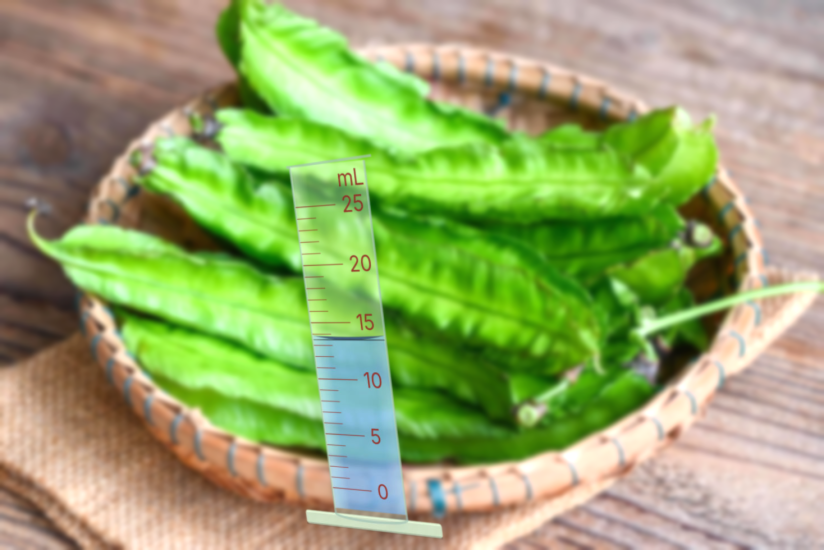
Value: mL 13.5
